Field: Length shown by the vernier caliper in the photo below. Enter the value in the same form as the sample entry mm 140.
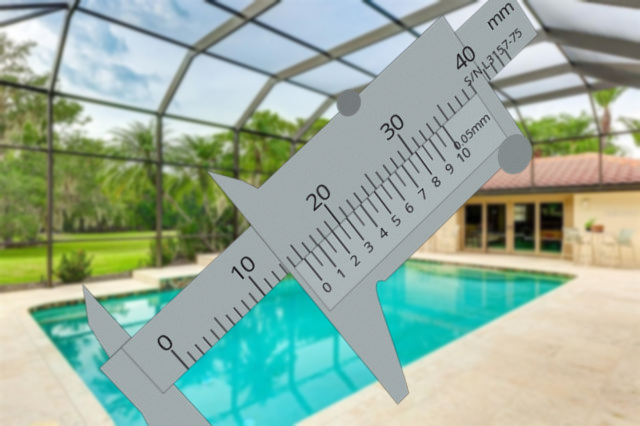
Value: mm 15.2
